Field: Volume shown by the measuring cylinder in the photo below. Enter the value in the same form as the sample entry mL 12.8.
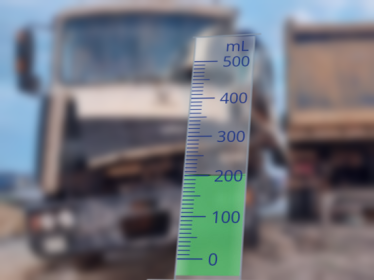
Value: mL 200
